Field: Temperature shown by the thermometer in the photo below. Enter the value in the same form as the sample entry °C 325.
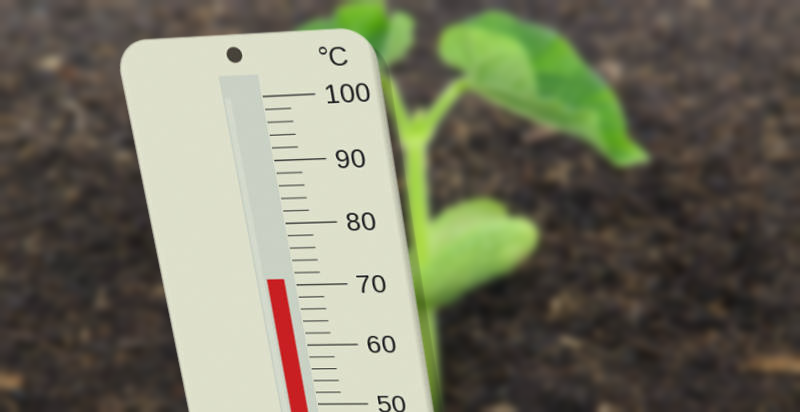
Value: °C 71
